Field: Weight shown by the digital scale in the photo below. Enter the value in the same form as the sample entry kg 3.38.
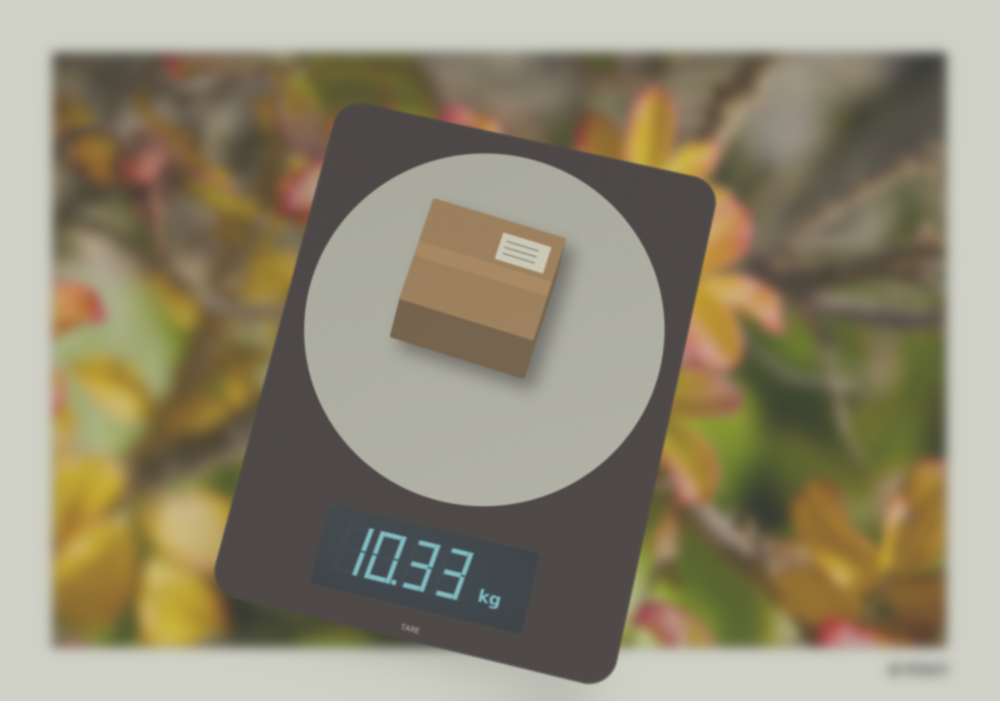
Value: kg 10.33
